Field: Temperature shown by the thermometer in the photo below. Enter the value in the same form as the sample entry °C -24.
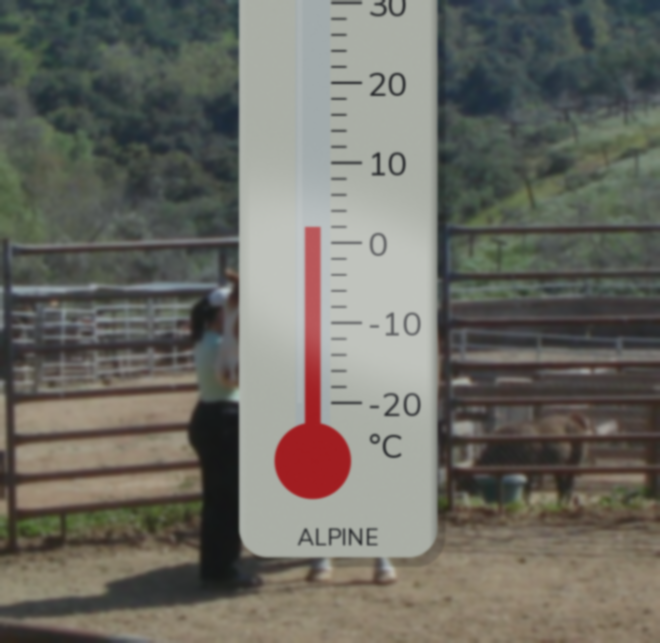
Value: °C 2
